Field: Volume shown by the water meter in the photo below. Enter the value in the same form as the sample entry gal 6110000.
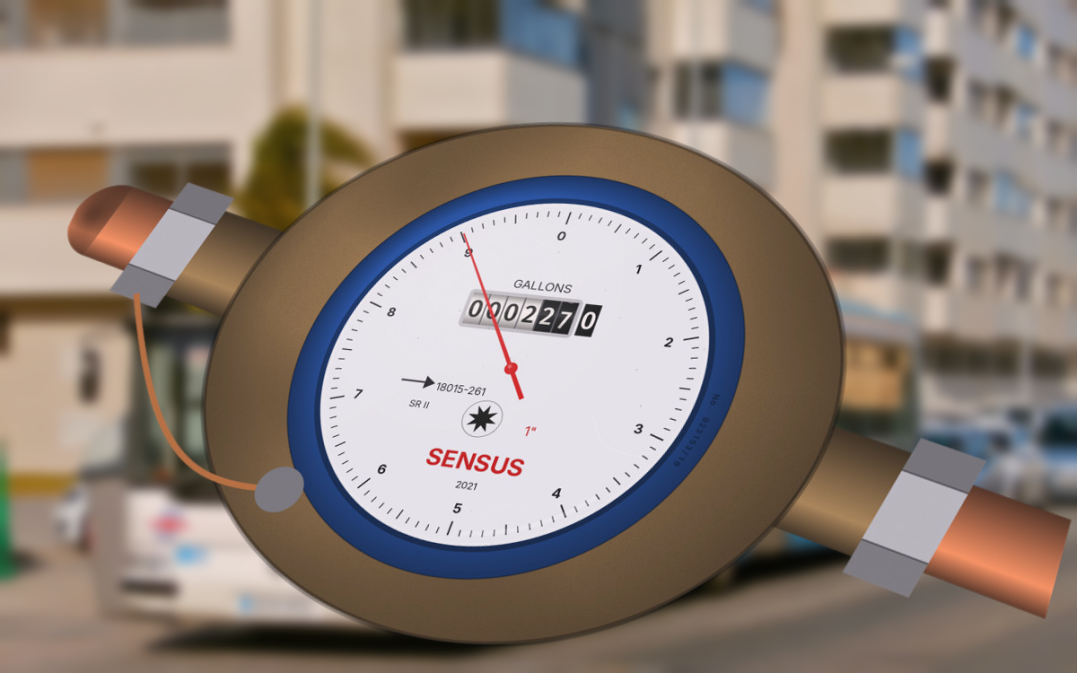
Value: gal 2269.0
